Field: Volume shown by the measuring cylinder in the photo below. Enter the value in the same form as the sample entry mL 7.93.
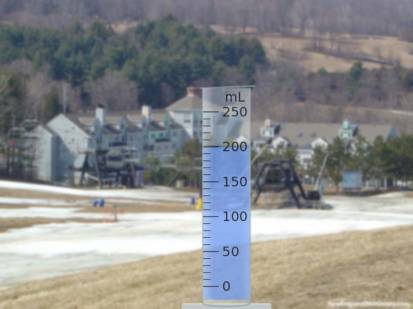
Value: mL 200
